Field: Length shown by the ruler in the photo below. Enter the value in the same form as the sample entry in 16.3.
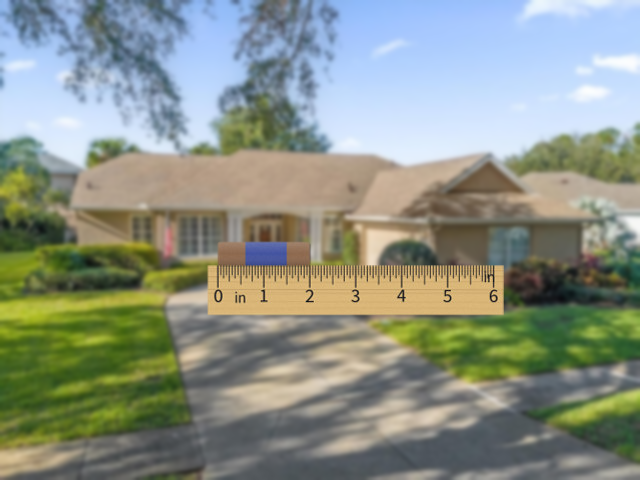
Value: in 2
